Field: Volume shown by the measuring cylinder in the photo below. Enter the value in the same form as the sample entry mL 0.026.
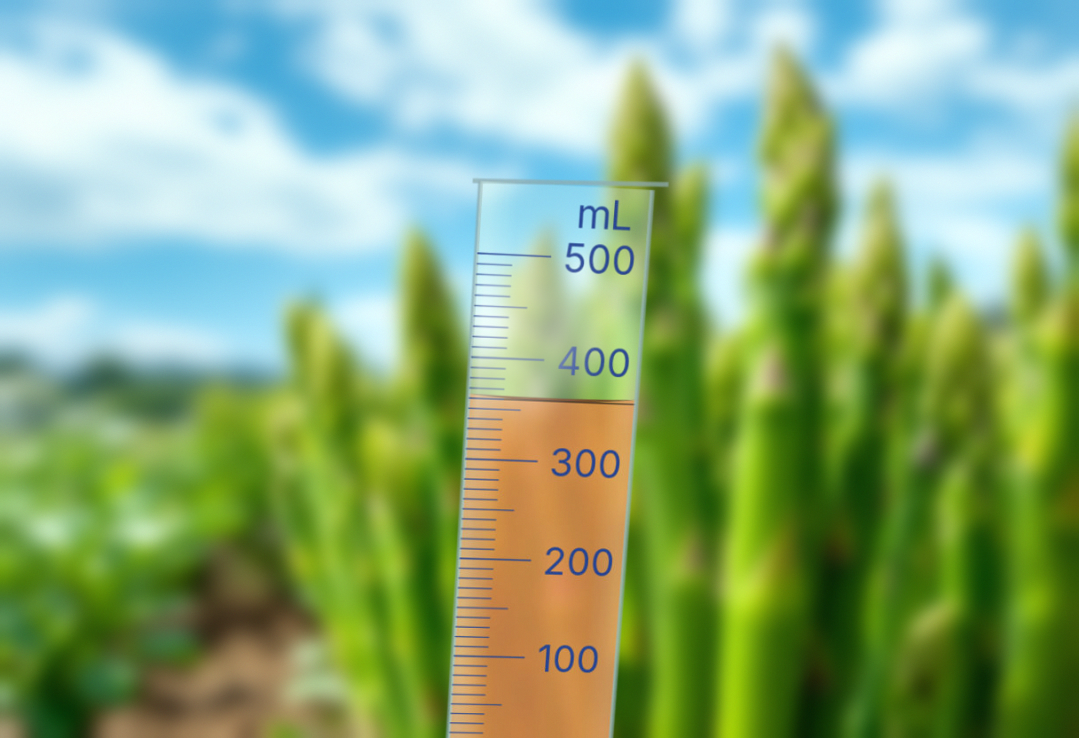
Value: mL 360
